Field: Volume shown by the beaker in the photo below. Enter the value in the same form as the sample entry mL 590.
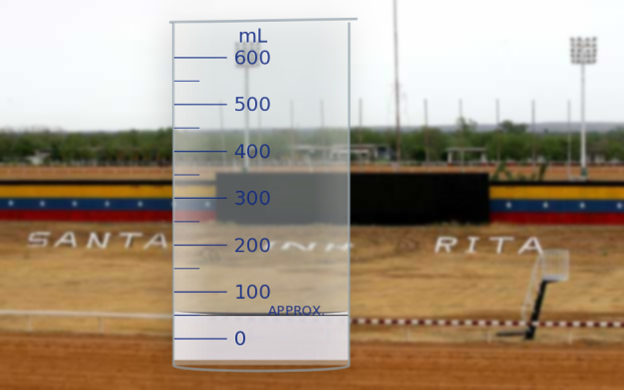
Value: mL 50
